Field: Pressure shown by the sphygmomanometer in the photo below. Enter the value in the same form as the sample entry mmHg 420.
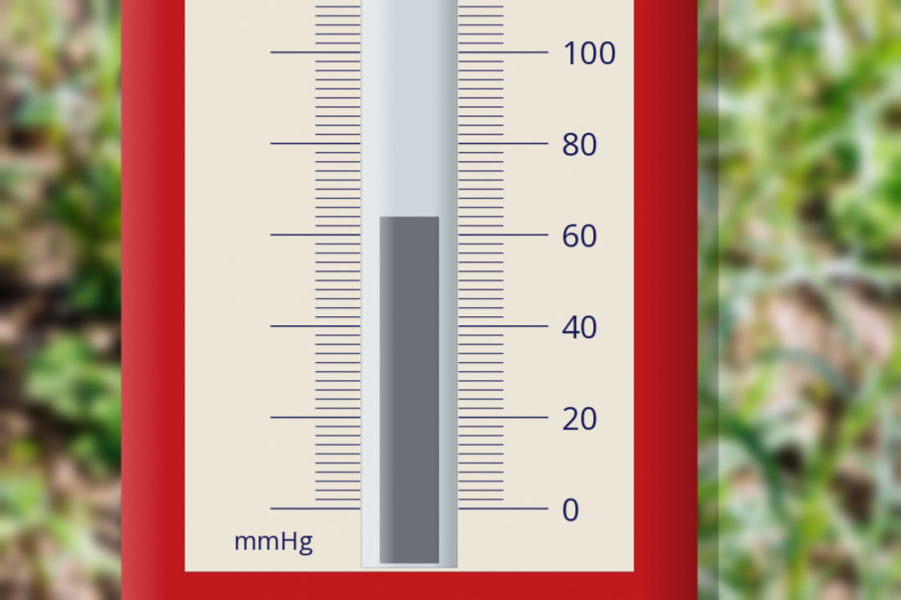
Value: mmHg 64
